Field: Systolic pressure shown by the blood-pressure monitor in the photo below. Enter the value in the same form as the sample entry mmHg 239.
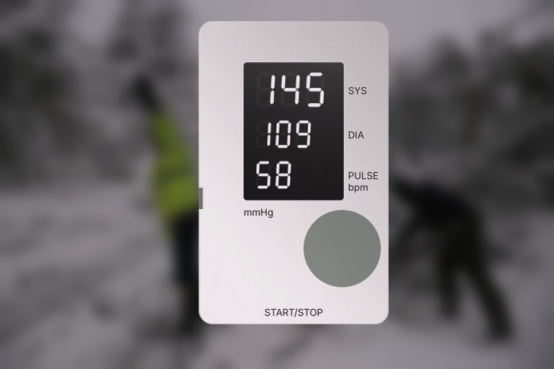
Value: mmHg 145
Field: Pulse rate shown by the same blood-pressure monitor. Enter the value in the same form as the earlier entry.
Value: bpm 58
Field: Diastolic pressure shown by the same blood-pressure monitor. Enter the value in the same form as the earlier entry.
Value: mmHg 109
